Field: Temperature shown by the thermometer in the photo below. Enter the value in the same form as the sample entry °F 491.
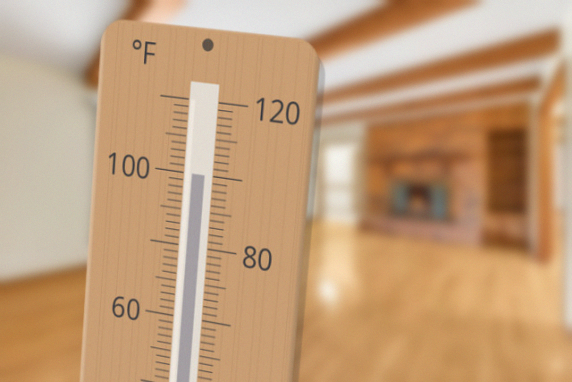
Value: °F 100
